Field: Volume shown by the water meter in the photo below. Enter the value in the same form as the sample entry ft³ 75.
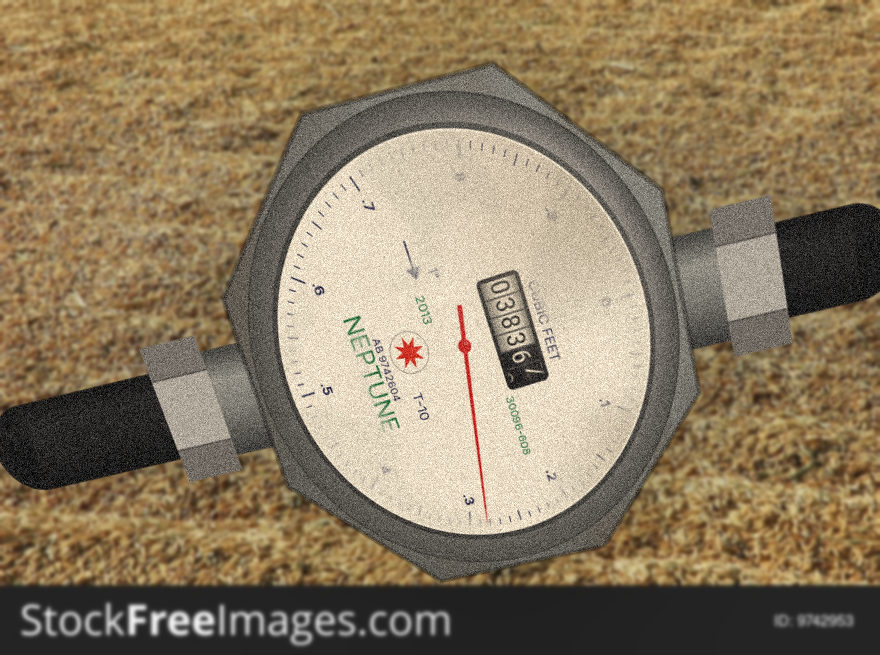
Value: ft³ 38367.28
